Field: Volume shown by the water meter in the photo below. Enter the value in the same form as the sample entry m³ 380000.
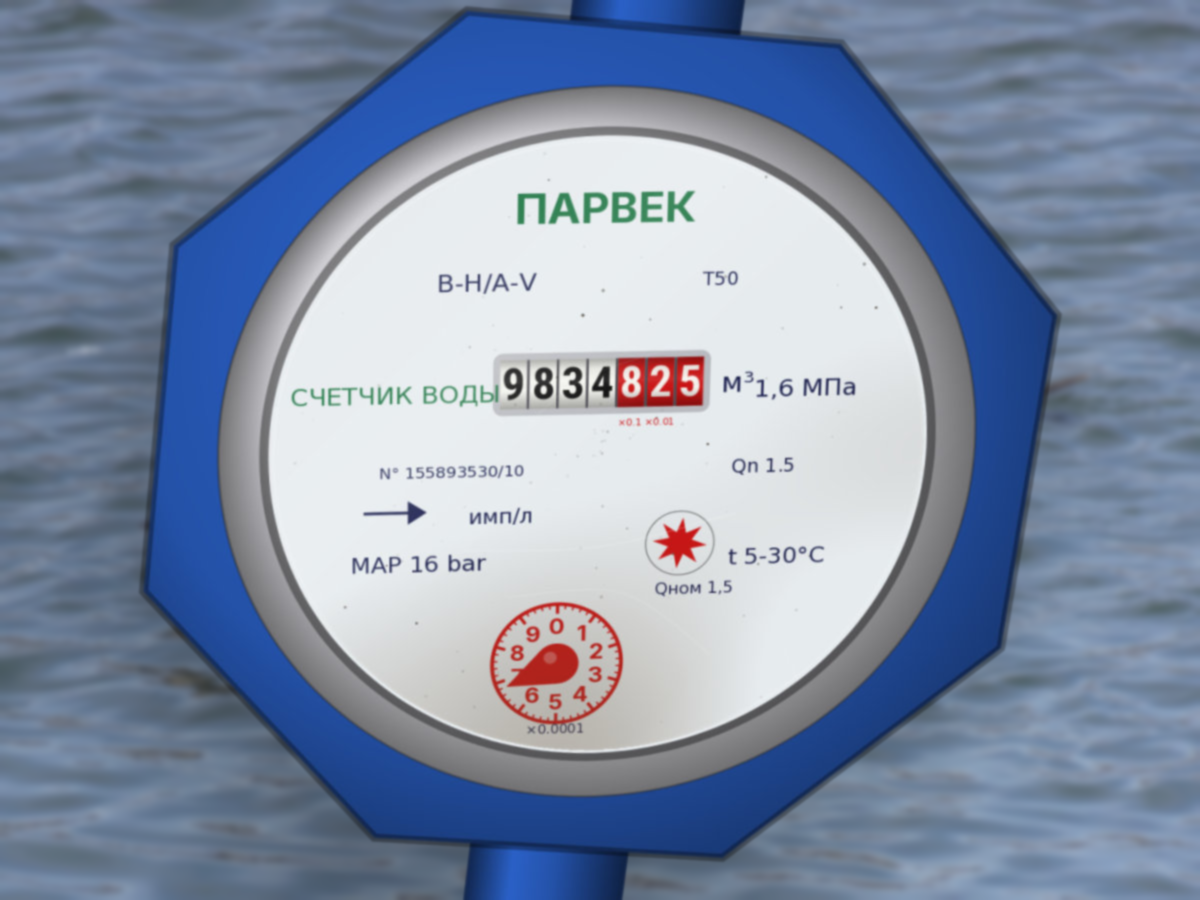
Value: m³ 9834.8256
